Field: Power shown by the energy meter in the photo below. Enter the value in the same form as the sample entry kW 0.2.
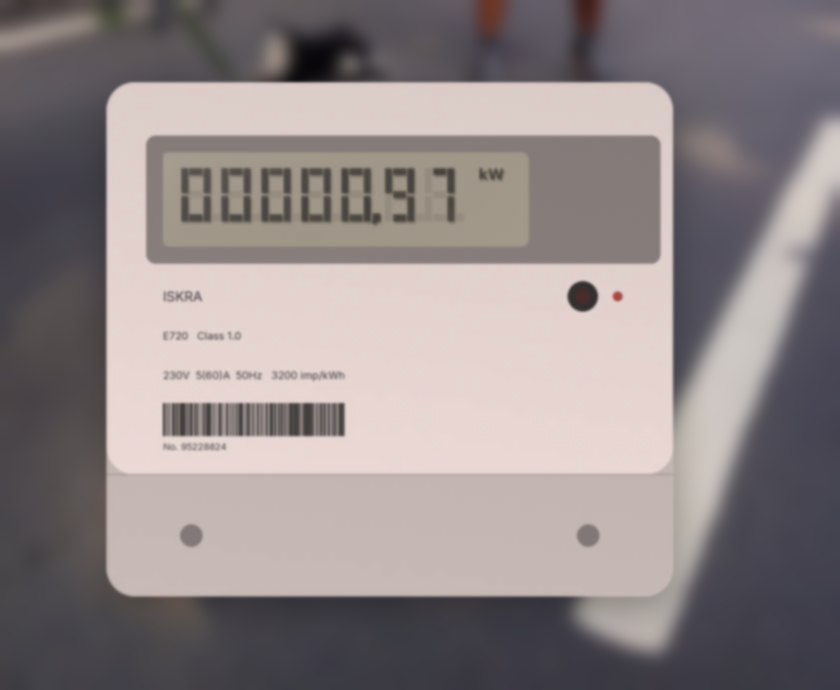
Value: kW 0.97
